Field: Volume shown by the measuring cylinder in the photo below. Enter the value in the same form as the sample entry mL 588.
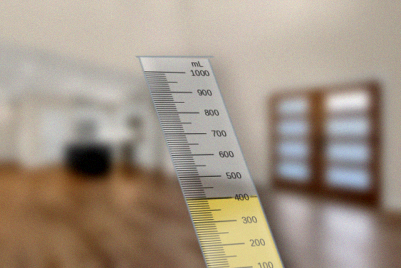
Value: mL 400
